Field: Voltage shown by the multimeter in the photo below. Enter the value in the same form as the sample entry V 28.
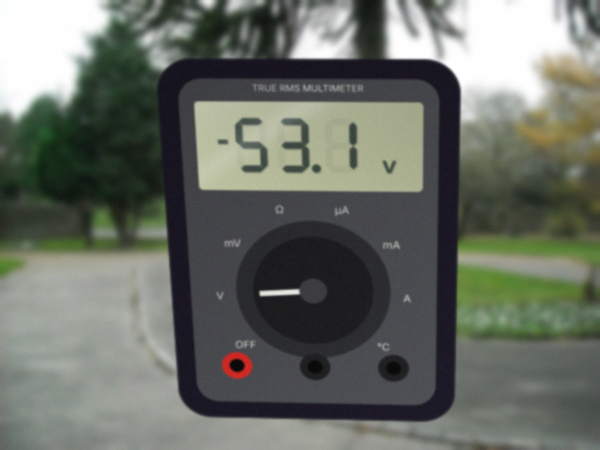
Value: V -53.1
